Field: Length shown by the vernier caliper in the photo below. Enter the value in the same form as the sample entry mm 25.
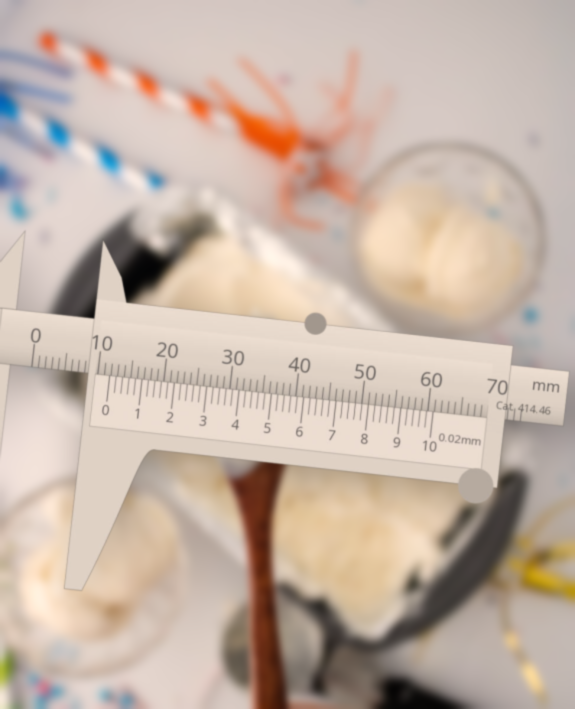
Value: mm 11.8
